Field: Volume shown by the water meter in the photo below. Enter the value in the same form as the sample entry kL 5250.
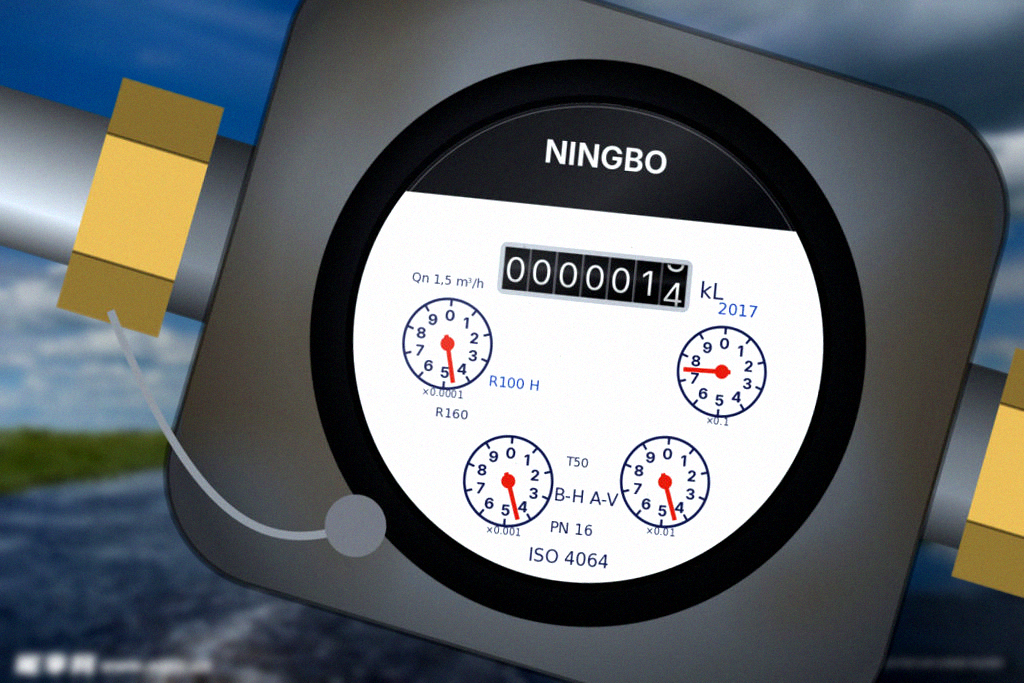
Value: kL 13.7444
